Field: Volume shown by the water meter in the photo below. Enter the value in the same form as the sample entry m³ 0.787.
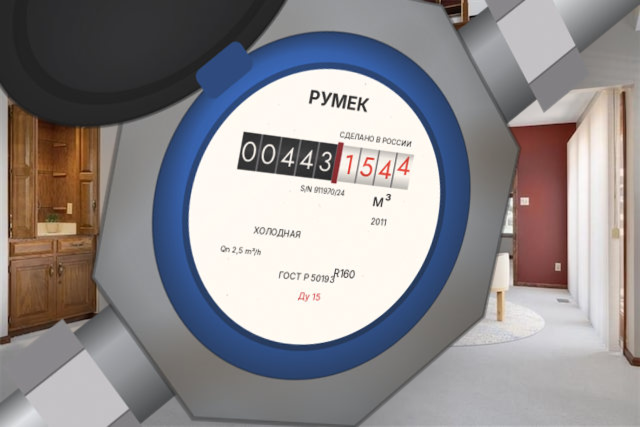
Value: m³ 443.1544
